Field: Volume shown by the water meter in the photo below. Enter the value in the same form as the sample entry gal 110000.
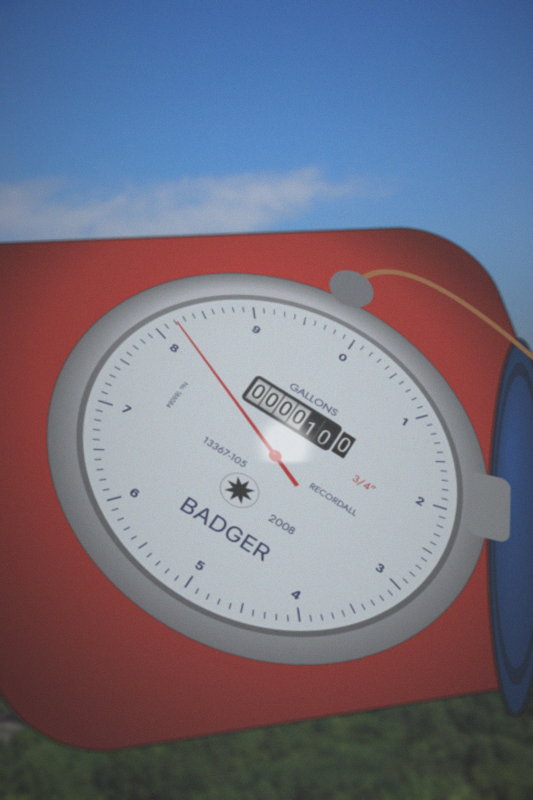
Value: gal 98.2
